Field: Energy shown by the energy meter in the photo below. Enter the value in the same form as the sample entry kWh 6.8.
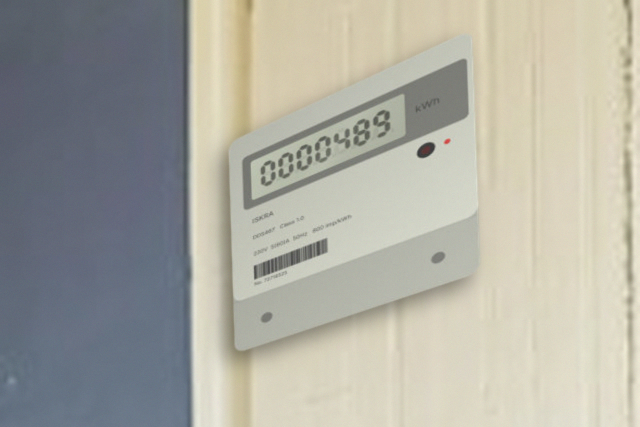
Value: kWh 489
